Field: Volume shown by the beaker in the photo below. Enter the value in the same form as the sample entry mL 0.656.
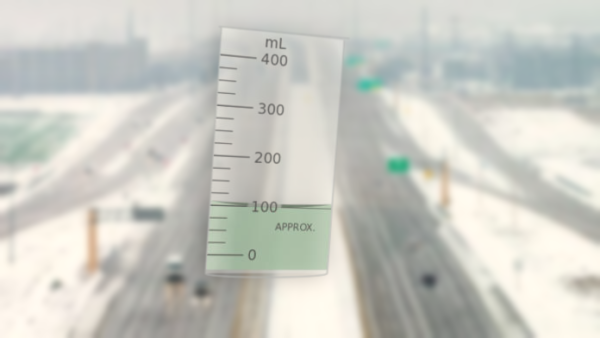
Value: mL 100
